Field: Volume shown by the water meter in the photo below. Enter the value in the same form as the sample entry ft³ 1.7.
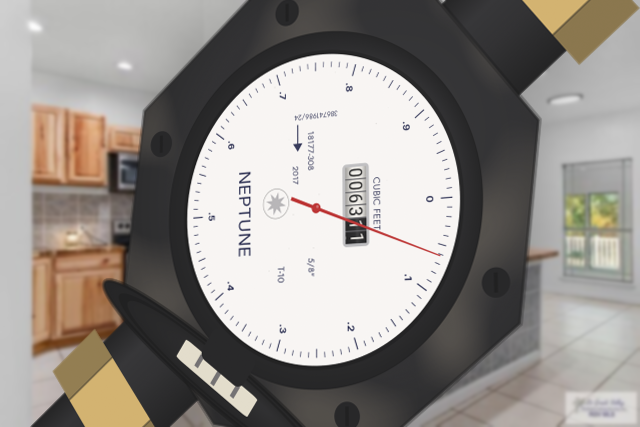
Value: ft³ 6311.06
